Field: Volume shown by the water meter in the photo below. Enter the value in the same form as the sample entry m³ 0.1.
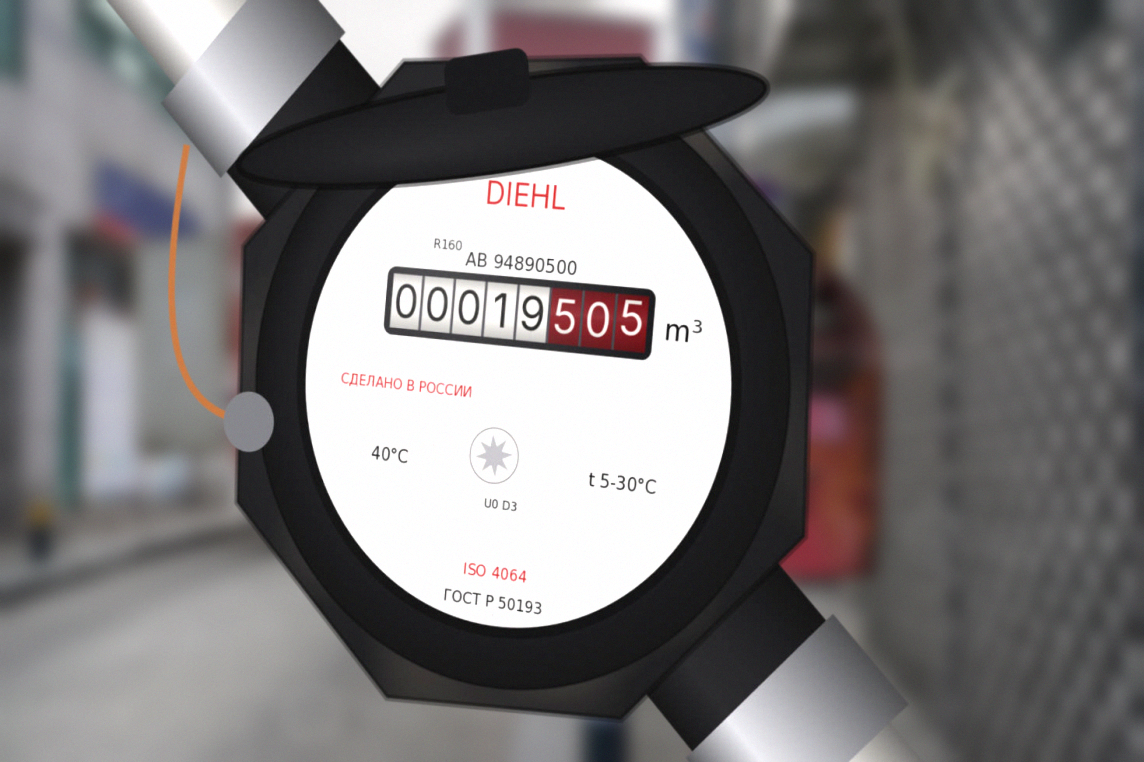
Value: m³ 19.505
